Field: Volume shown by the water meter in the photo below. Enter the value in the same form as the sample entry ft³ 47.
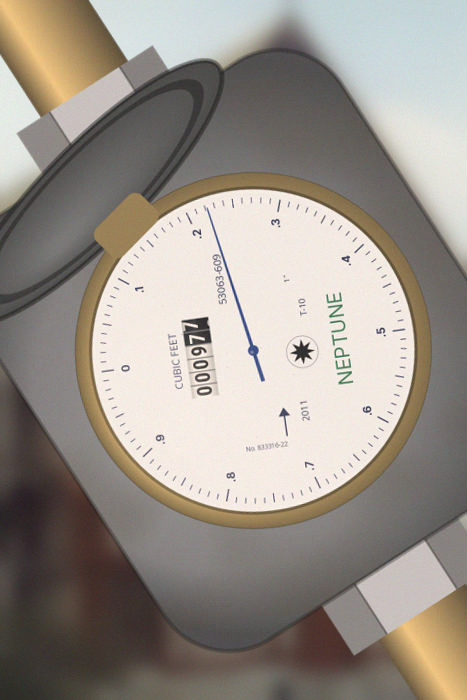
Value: ft³ 977.22
